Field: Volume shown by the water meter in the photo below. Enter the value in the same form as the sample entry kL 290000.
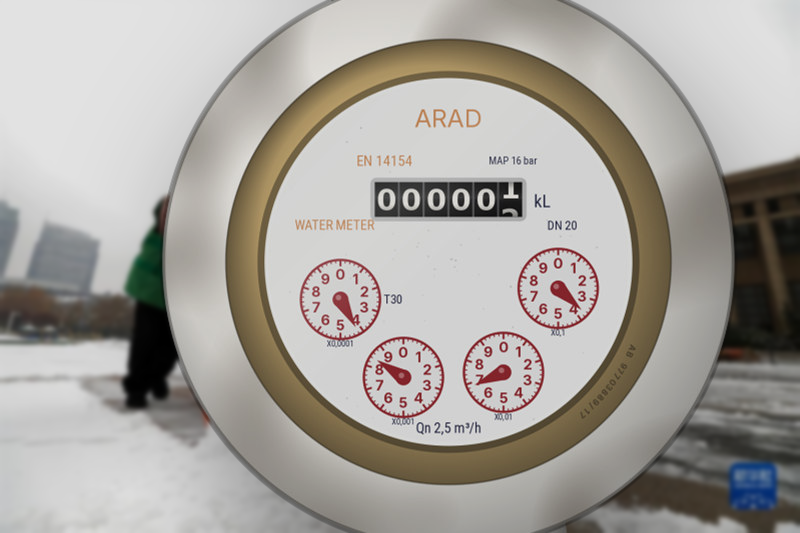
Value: kL 1.3684
